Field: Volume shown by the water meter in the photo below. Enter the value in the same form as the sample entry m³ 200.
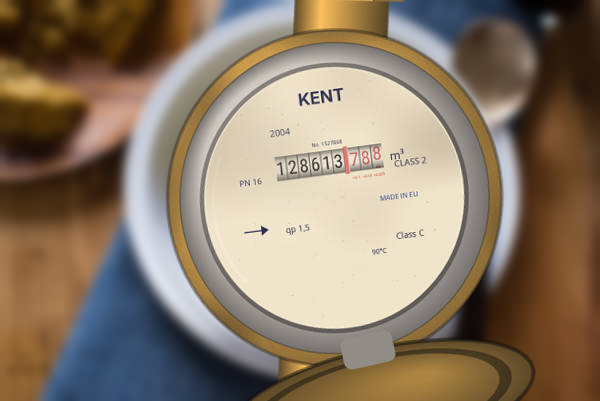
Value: m³ 128613.788
